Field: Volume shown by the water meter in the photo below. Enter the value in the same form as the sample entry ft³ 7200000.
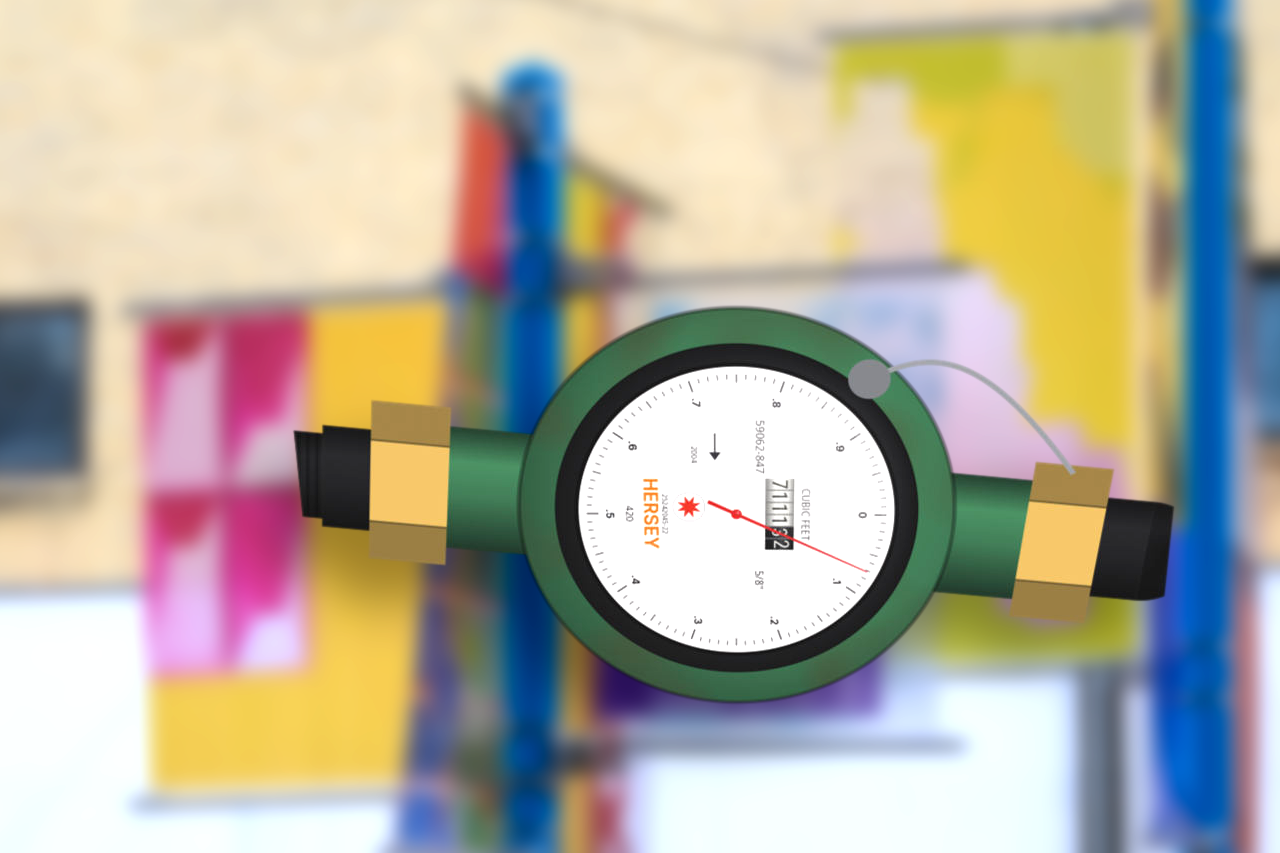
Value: ft³ 711132.07
